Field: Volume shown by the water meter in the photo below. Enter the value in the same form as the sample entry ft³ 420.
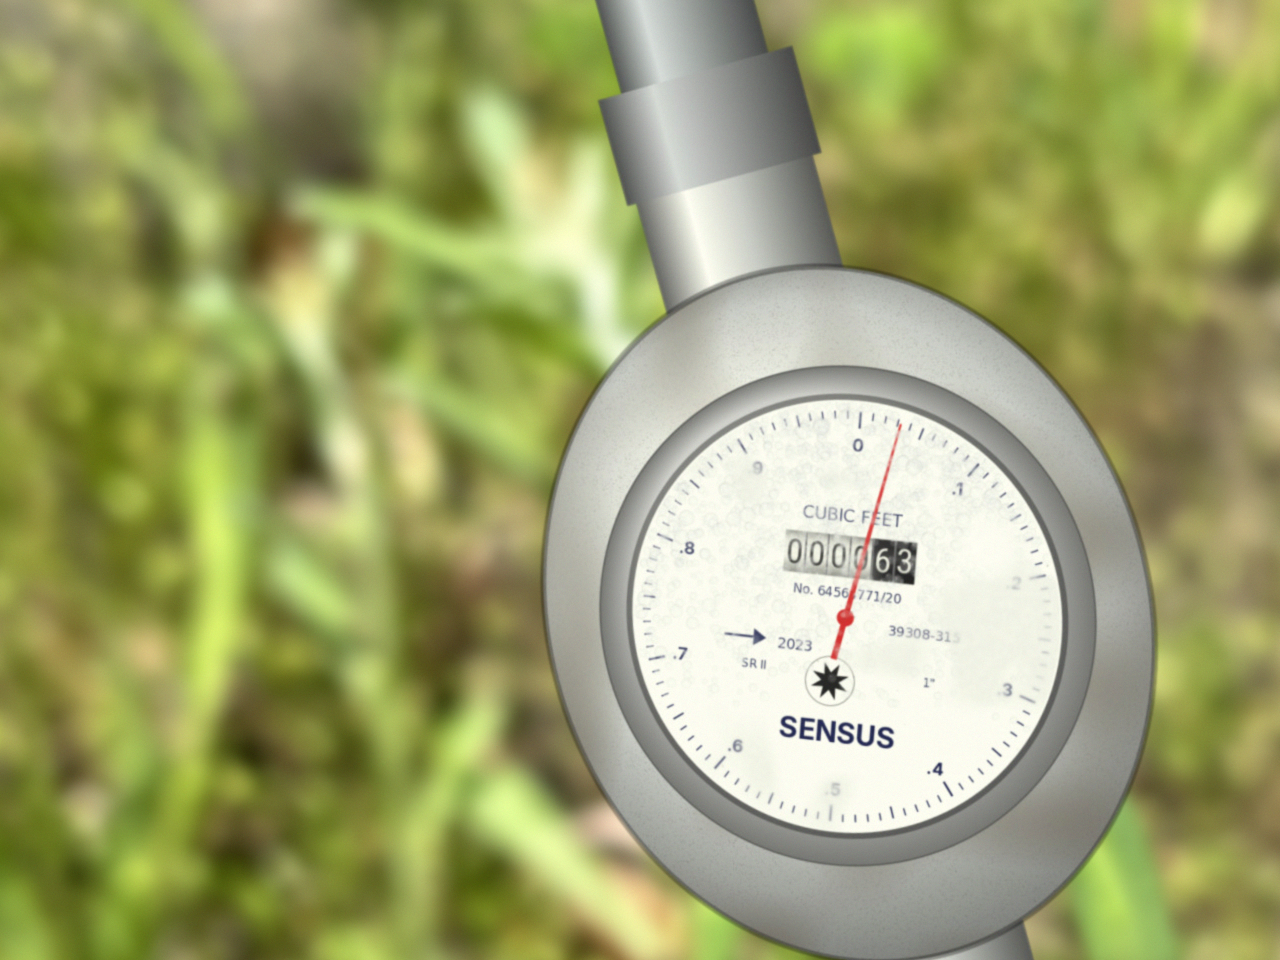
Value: ft³ 63.03
